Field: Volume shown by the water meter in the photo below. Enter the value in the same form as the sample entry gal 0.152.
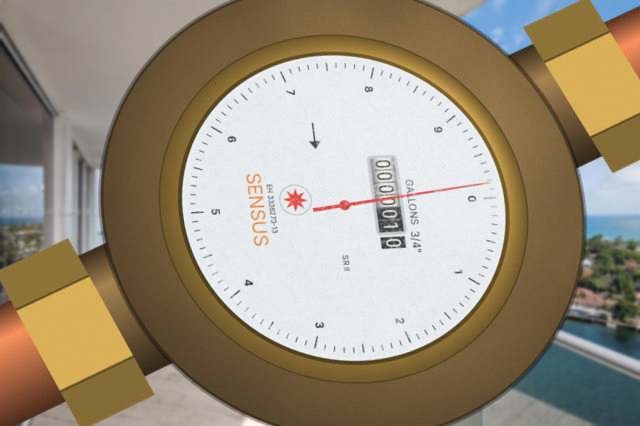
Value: gal 9.8
